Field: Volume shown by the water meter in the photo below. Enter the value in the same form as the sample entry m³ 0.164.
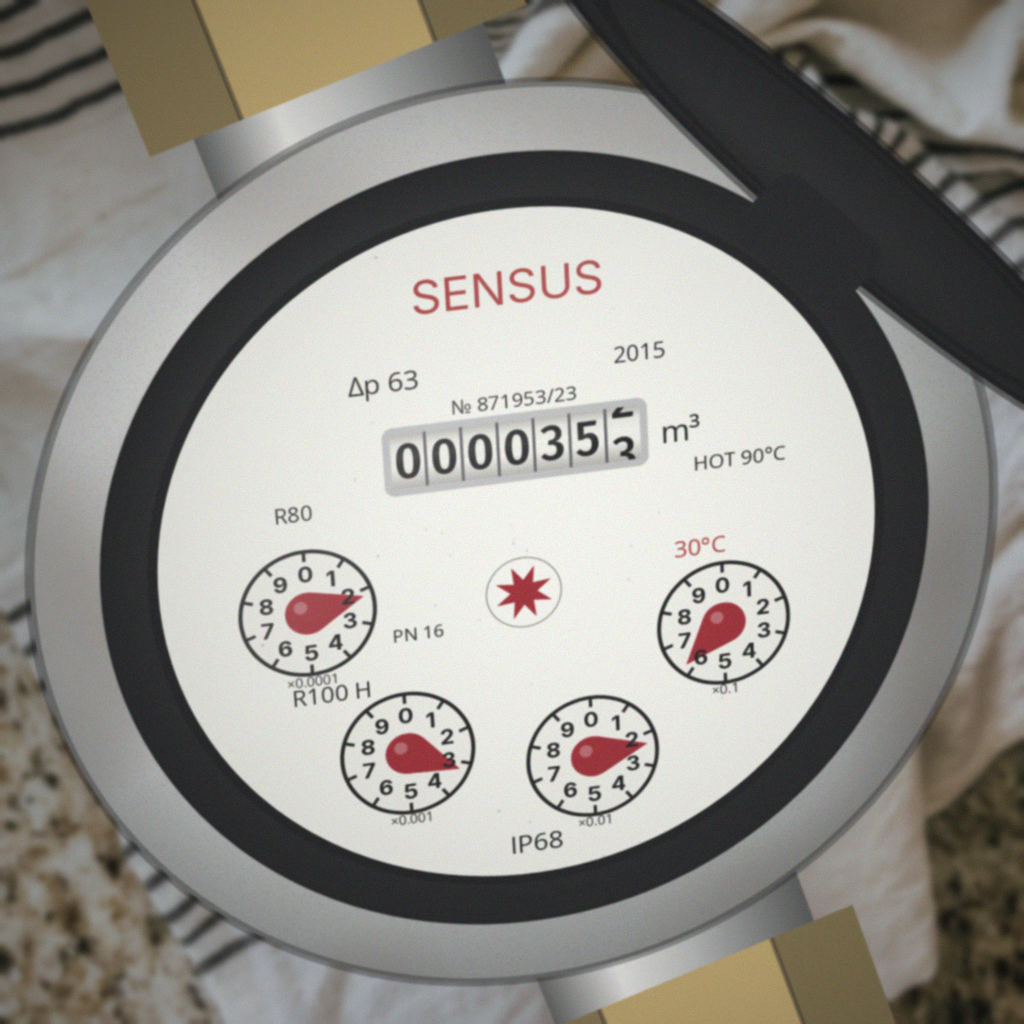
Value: m³ 352.6232
